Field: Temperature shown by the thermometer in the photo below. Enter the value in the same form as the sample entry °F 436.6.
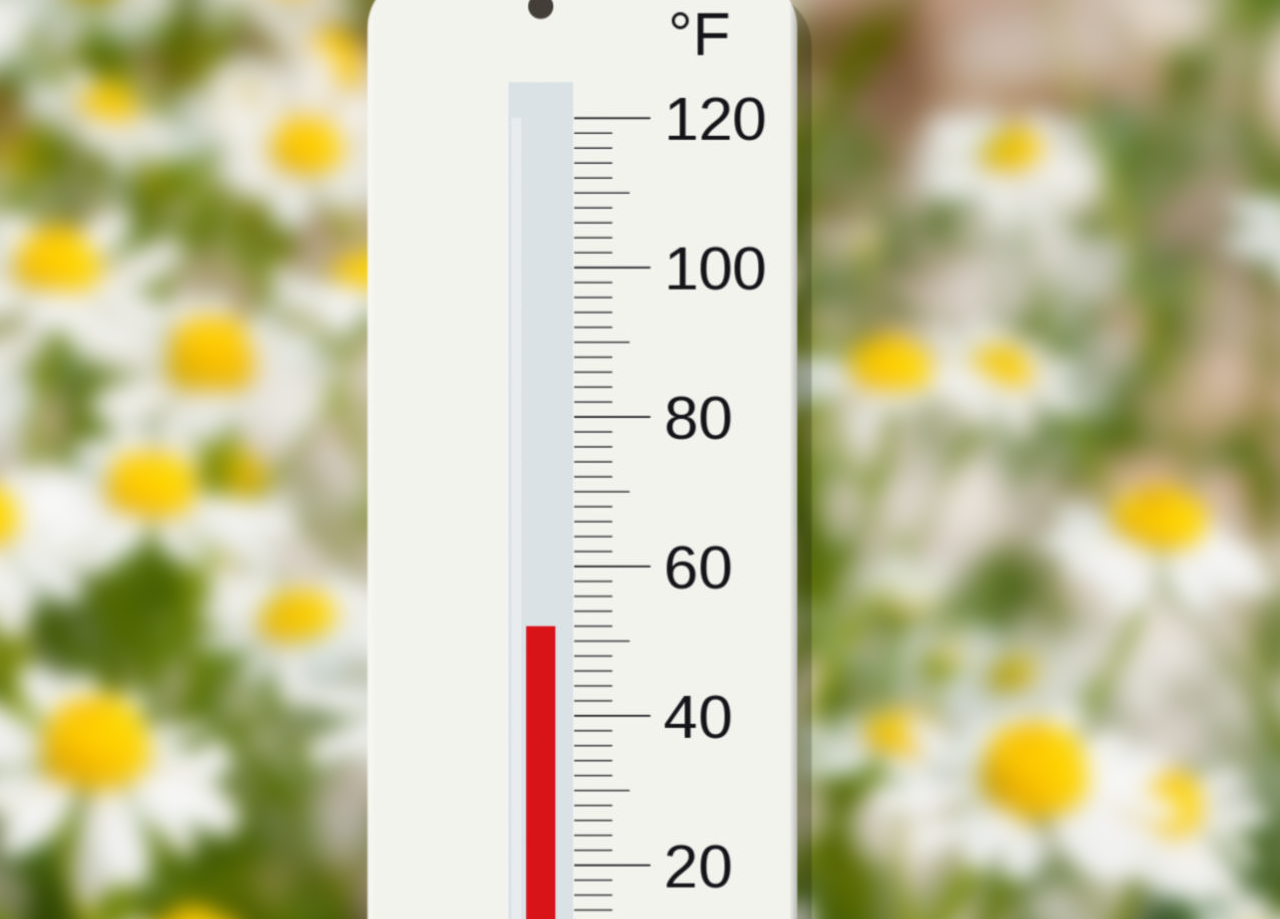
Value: °F 52
